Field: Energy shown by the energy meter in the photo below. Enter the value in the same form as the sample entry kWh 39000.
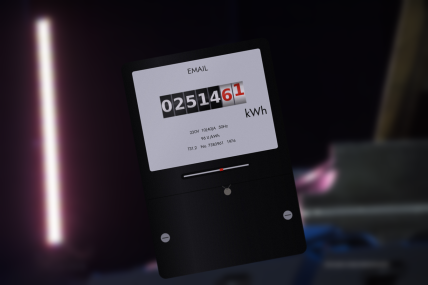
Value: kWh 2514.61
